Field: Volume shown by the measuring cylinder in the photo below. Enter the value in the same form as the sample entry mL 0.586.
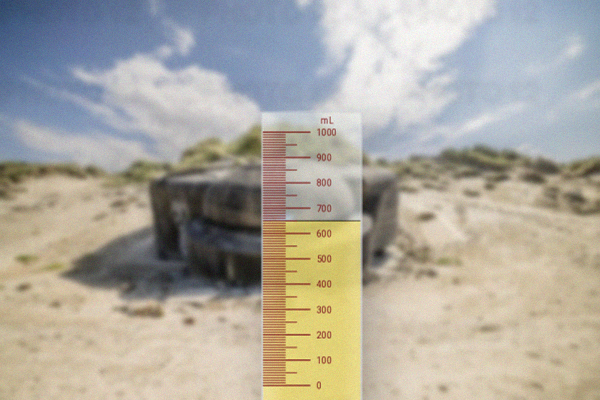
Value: mL 650
